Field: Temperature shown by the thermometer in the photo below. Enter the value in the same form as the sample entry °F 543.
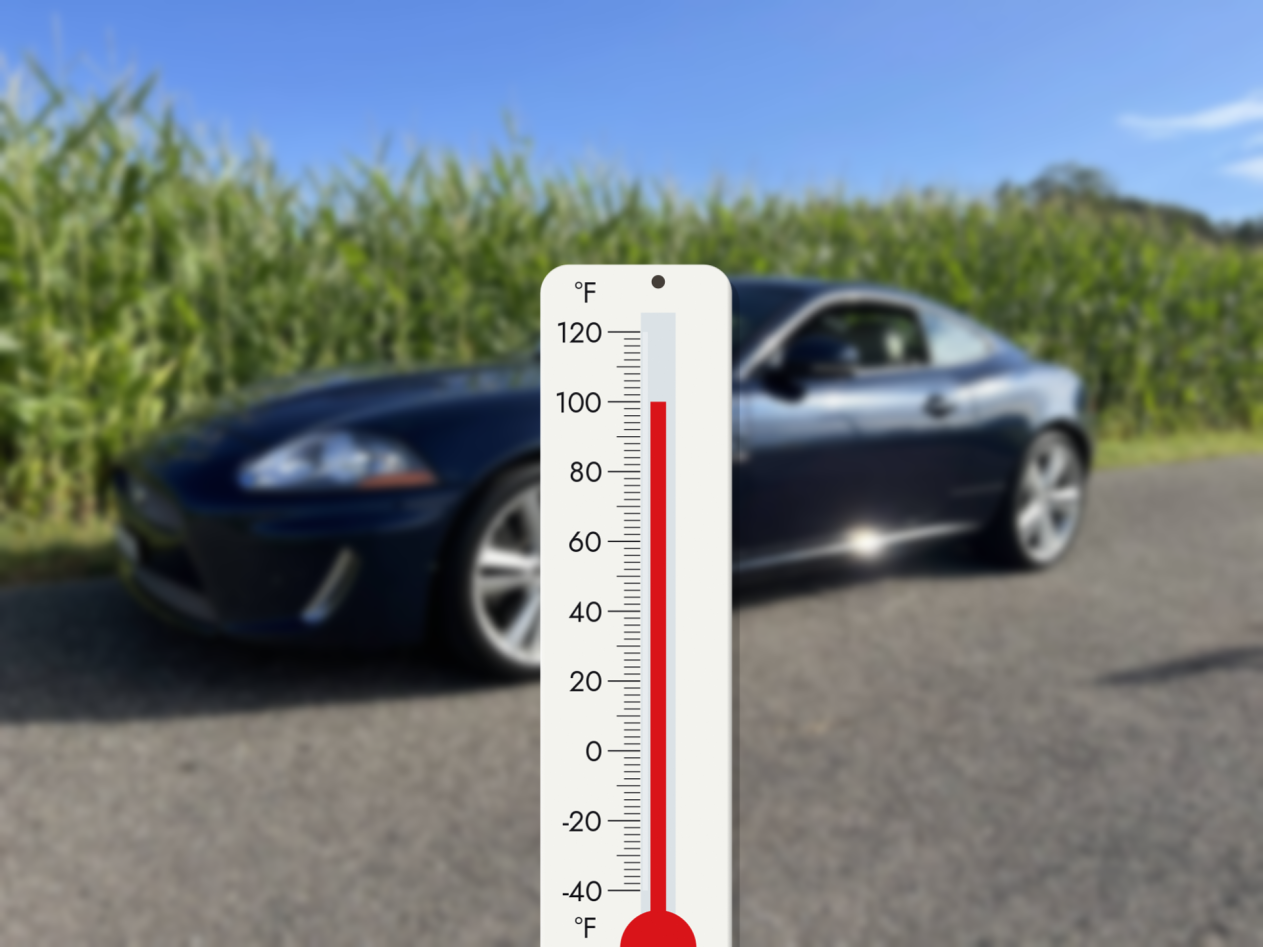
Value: °F 100
